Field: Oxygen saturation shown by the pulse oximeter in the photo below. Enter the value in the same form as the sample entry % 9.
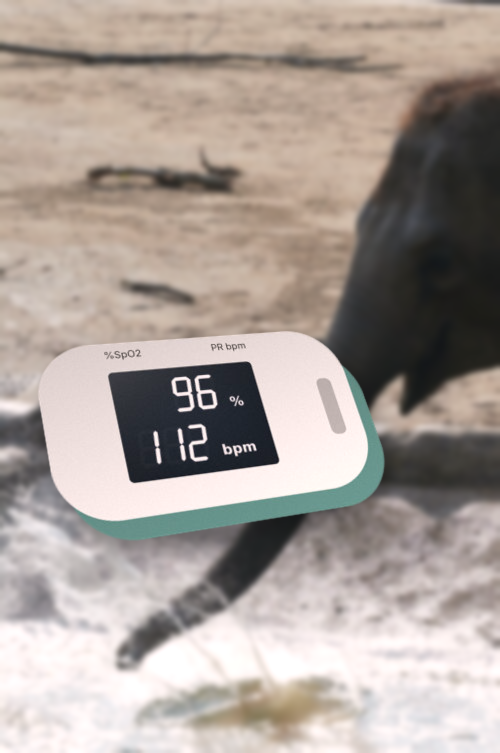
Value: % 96
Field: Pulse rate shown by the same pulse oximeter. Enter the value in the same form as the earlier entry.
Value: bpm 112
